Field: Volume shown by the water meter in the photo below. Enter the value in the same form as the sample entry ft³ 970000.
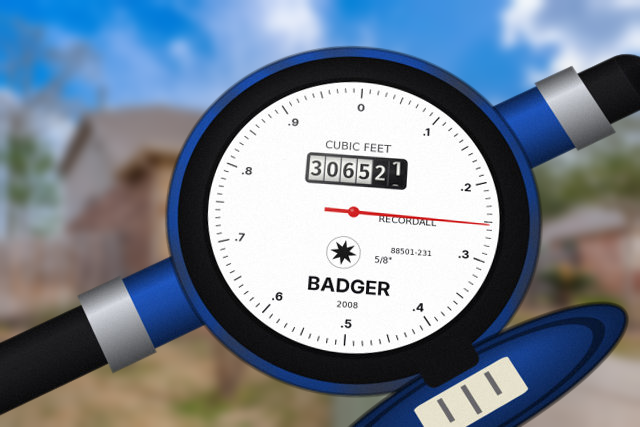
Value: ft³ 306521.25
